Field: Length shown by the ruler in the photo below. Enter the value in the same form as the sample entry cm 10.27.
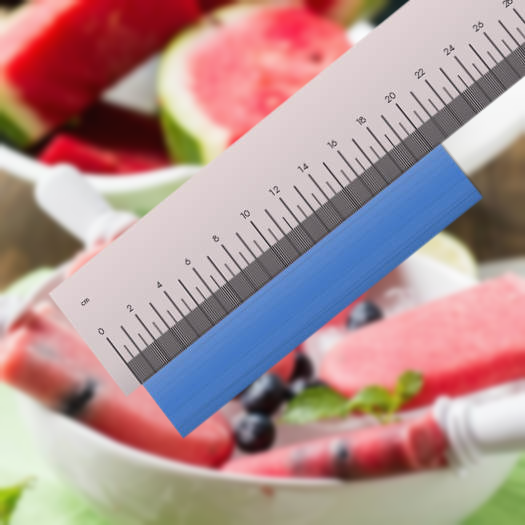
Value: cm 20.5
